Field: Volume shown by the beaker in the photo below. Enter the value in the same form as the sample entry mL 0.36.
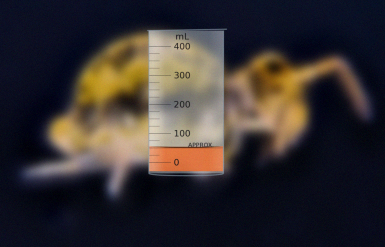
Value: mL 50
